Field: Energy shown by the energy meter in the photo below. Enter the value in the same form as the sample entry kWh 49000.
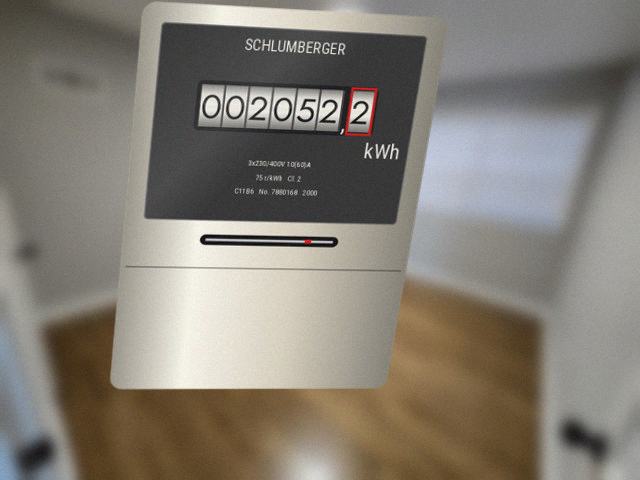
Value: kWh 2052.2
